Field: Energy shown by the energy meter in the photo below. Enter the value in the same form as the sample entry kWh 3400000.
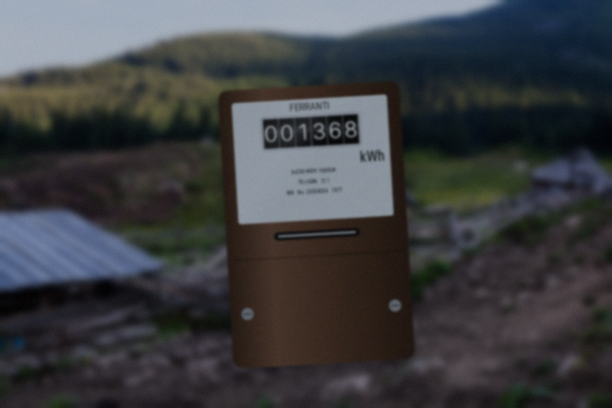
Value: kWh 1368
